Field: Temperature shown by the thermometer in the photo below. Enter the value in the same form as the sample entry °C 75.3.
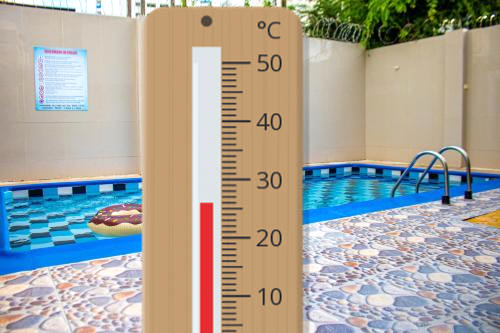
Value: °C 26
